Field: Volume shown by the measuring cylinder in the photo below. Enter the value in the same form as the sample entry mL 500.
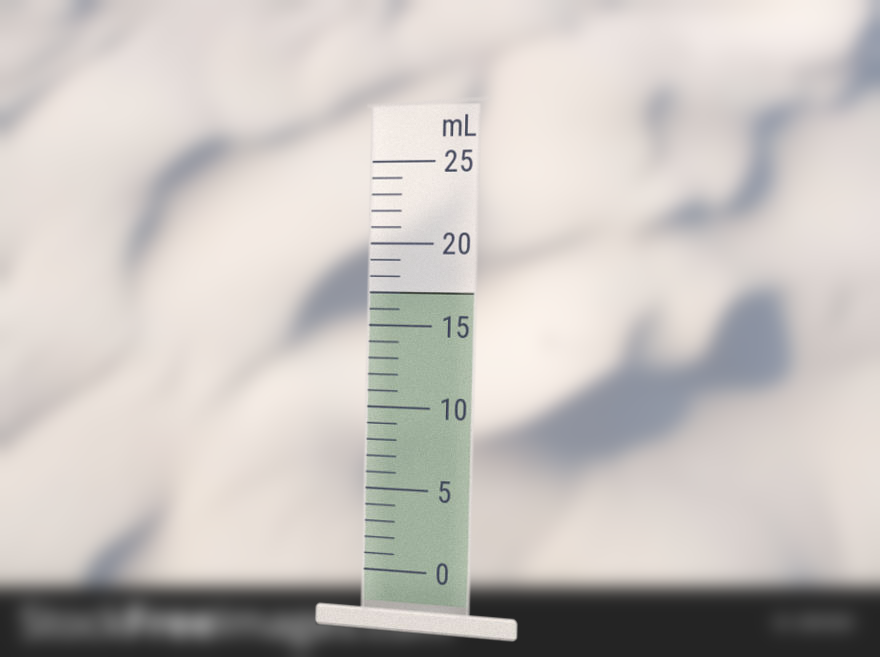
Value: mL 17
